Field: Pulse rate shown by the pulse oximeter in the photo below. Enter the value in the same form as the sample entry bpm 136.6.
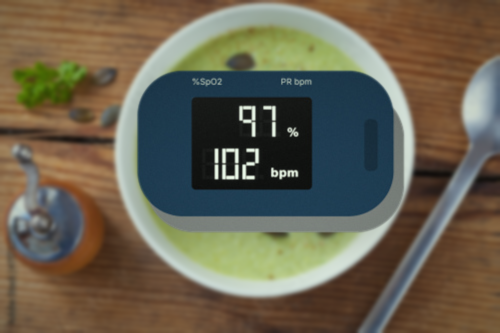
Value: bpm 102
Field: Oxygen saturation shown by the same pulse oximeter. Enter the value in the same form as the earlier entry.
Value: % 97
